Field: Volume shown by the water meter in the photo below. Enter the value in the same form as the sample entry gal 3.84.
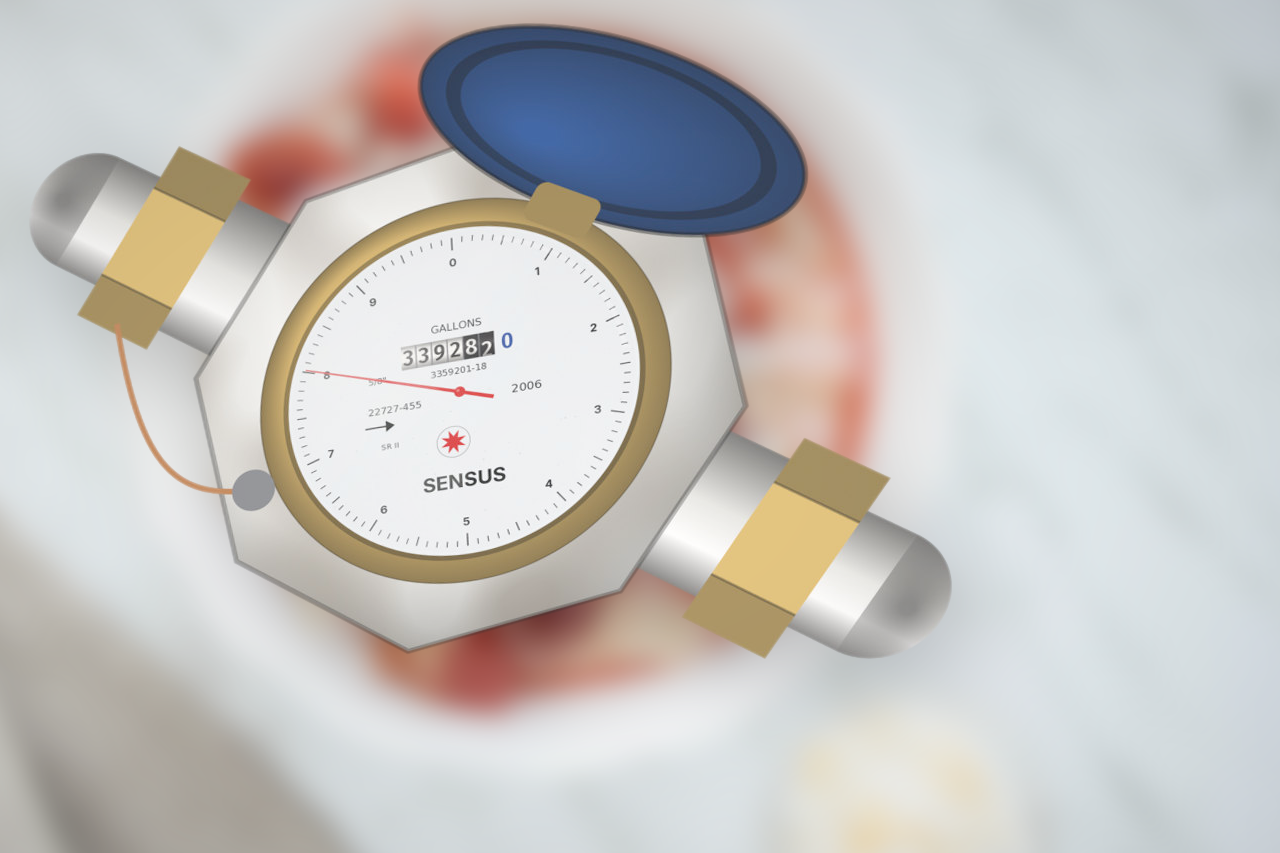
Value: gal 3392818.0
